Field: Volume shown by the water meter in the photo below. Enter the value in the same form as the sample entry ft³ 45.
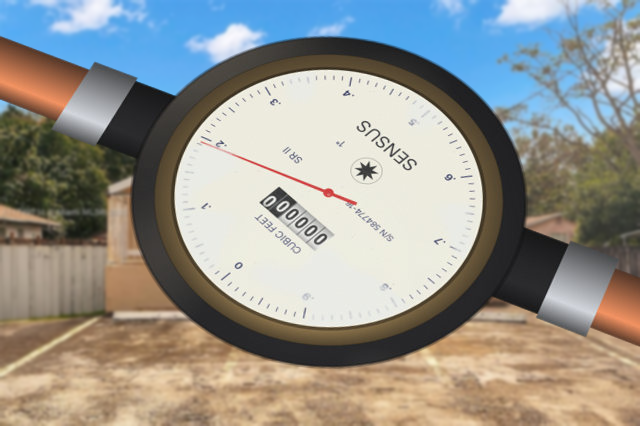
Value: ft³ 0.19
